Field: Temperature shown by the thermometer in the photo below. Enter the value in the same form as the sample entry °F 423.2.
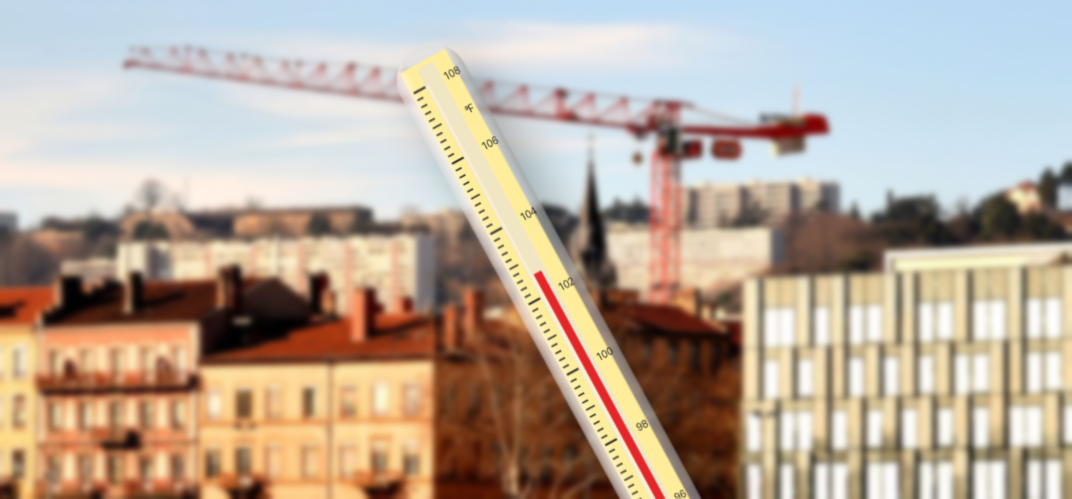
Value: °F 102.6
